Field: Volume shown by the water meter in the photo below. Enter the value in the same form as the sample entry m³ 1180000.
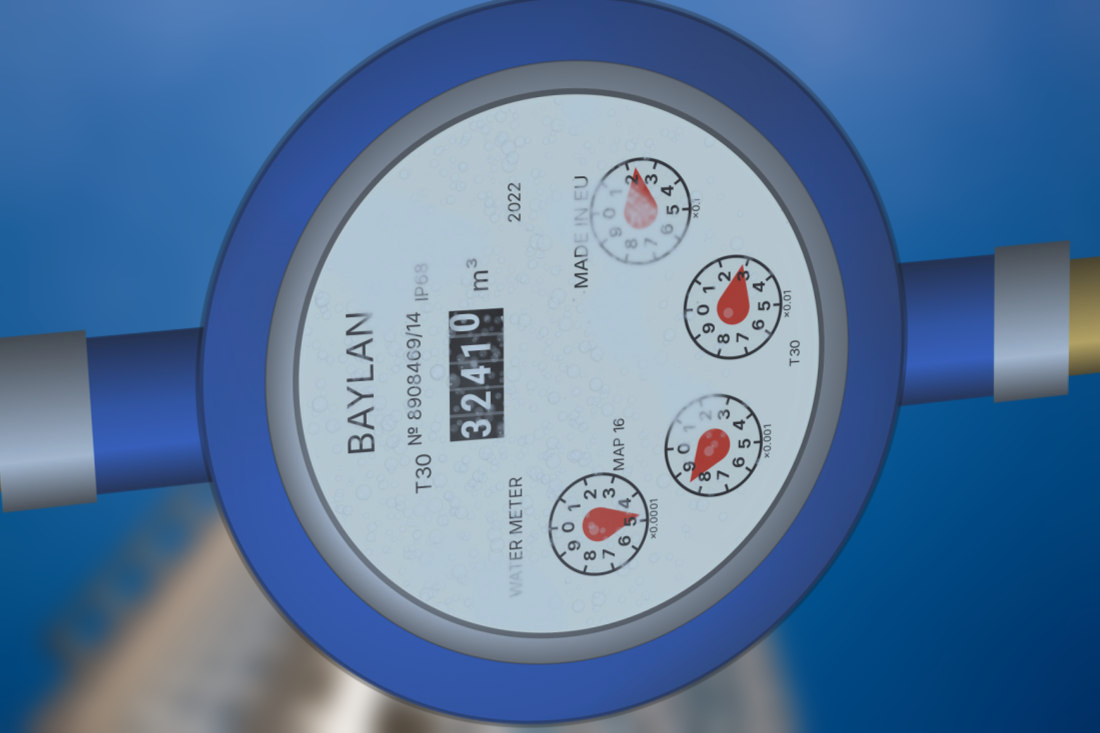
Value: m³ 32410.2284
